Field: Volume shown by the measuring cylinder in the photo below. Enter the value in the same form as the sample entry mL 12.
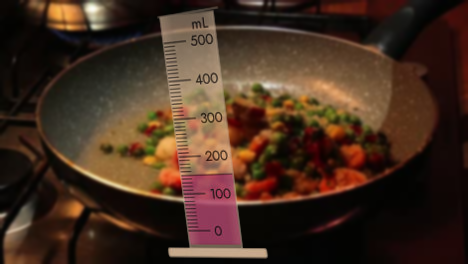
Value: mL 150
